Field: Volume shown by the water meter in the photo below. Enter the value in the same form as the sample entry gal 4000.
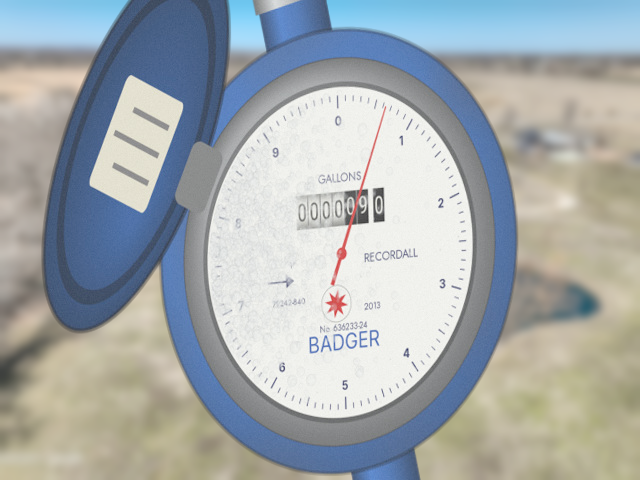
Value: gal 90.6
